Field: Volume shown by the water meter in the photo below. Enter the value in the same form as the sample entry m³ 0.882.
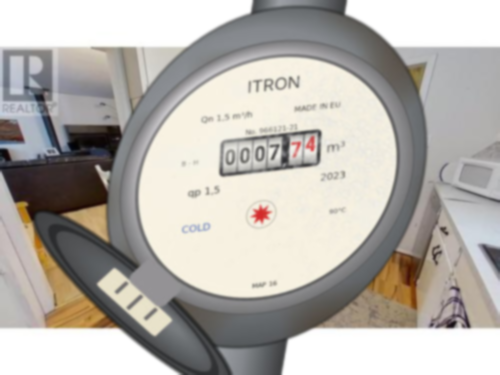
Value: m³ 7.74
